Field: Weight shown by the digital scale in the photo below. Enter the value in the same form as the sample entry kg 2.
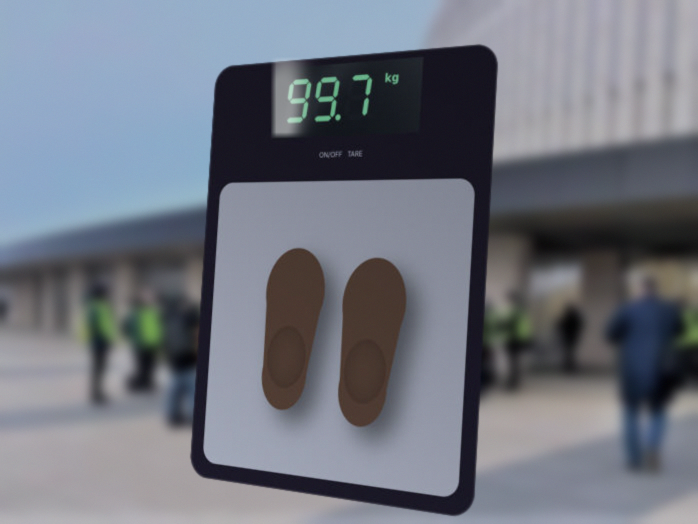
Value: kg 99.7
